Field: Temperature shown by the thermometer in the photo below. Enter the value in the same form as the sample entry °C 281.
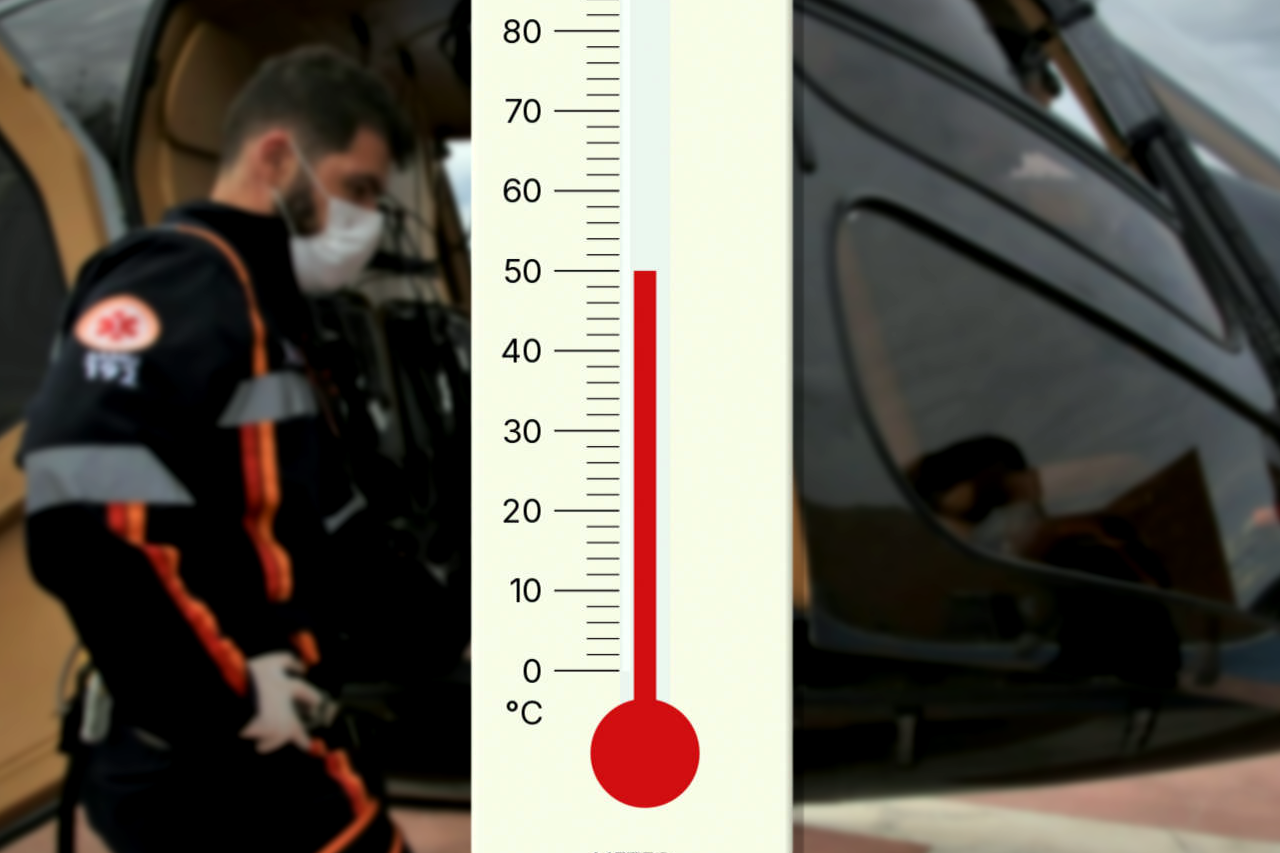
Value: °C 50
